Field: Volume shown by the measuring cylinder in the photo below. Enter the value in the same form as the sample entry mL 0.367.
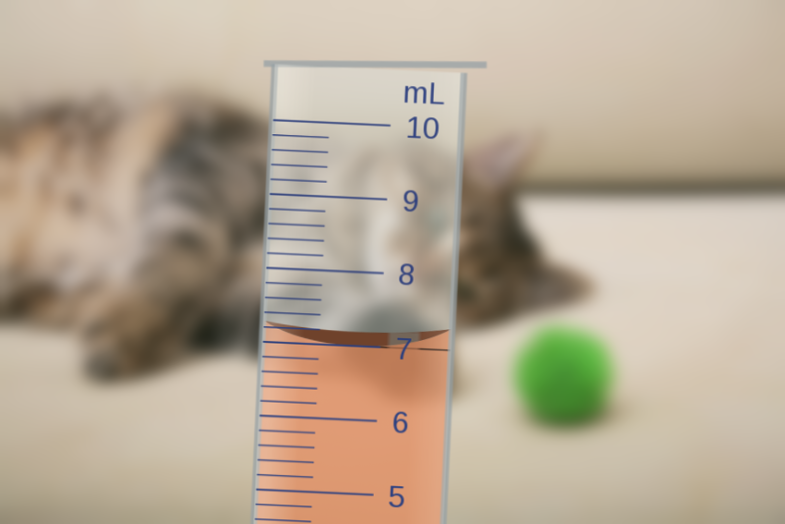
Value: mL 7
